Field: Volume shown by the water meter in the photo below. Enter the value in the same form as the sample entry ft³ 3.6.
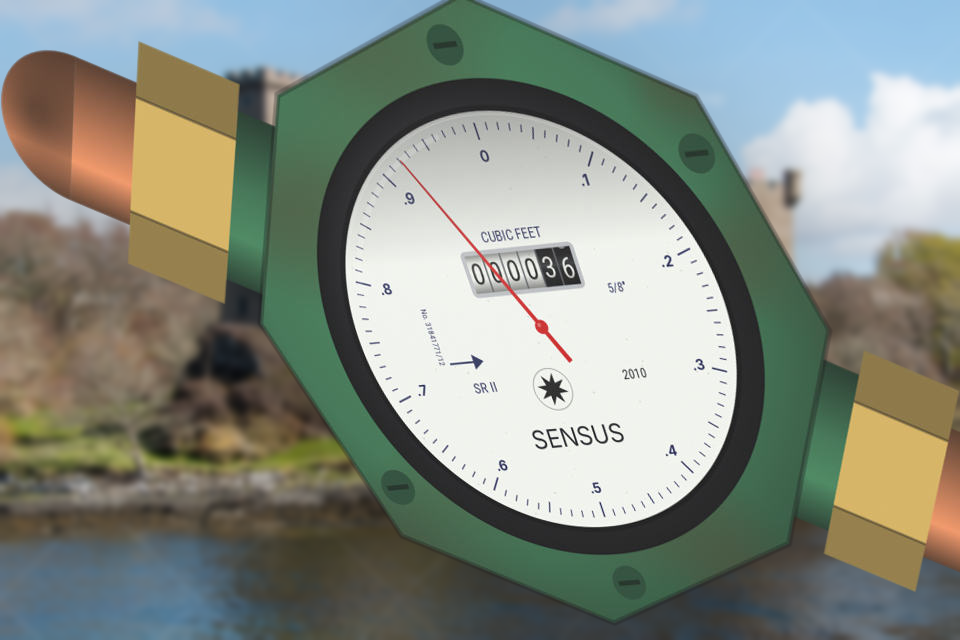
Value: ft³ 35.92
